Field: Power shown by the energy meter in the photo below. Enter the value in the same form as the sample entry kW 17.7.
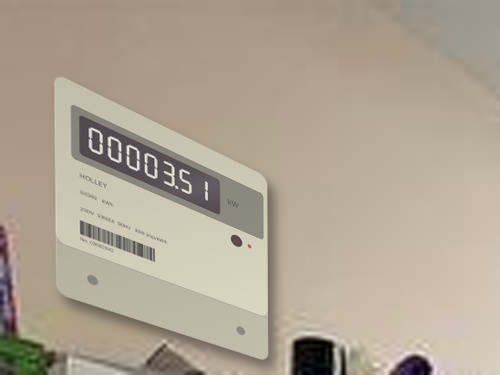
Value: kW 3.51
